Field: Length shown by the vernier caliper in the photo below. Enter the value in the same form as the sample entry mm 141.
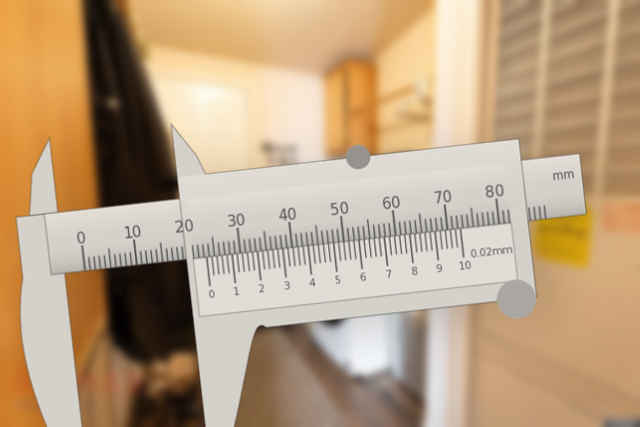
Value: mm 23.5
